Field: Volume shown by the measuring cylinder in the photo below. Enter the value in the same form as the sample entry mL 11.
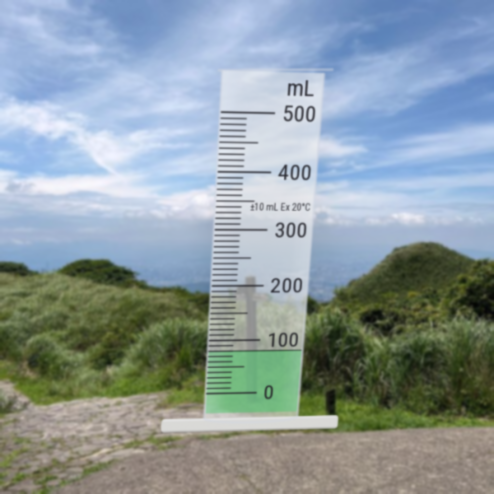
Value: mL 80
